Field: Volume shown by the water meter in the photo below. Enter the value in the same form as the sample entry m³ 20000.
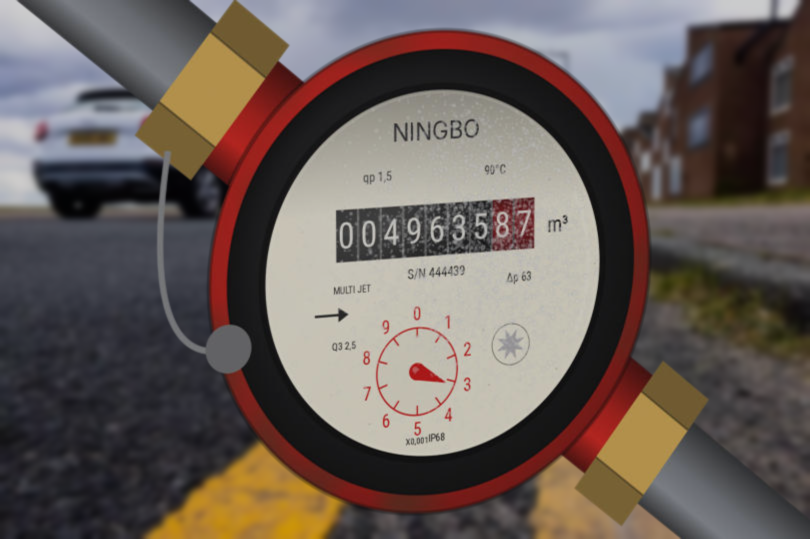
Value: m³ 49635.873
